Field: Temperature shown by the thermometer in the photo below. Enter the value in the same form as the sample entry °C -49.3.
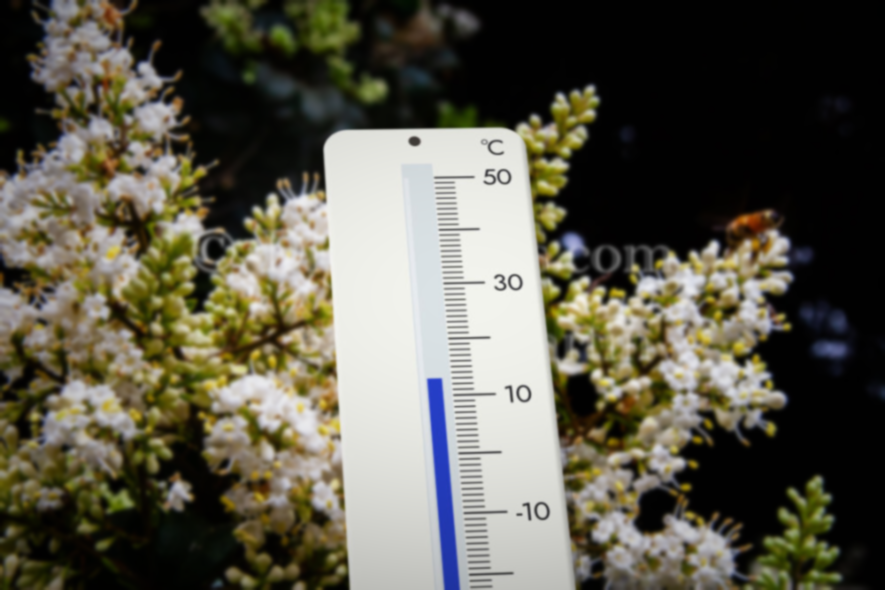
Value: °C 13
